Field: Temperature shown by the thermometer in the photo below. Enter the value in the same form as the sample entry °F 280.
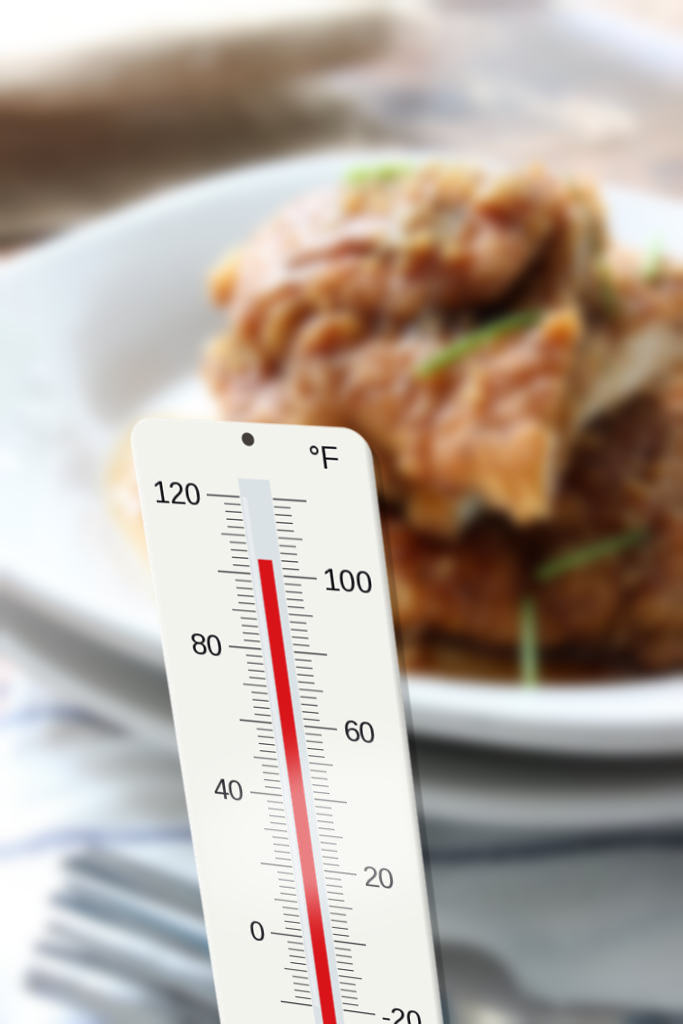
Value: °F 104
